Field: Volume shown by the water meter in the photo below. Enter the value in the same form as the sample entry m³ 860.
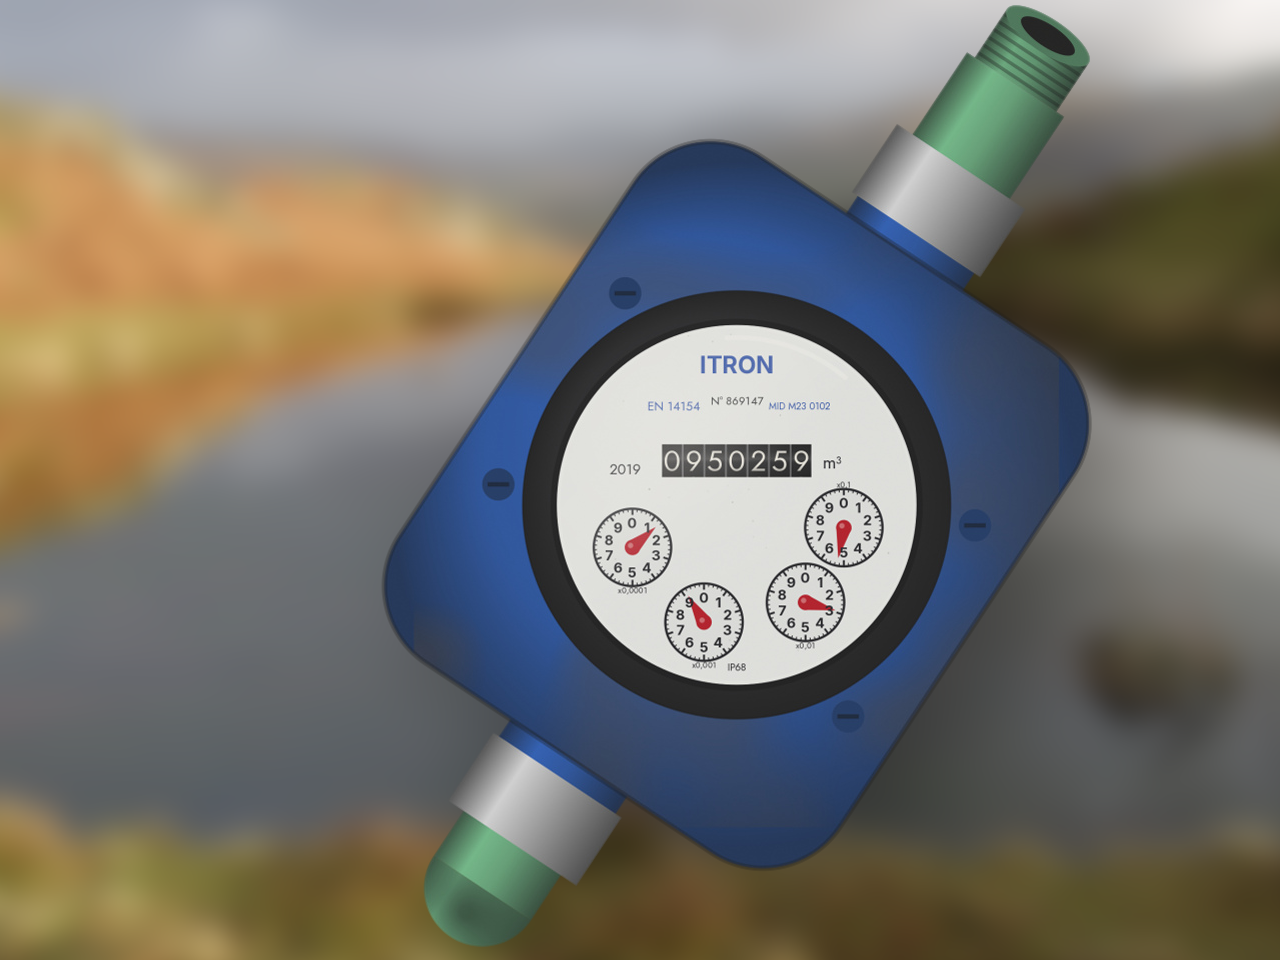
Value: m³ 950259.5291
